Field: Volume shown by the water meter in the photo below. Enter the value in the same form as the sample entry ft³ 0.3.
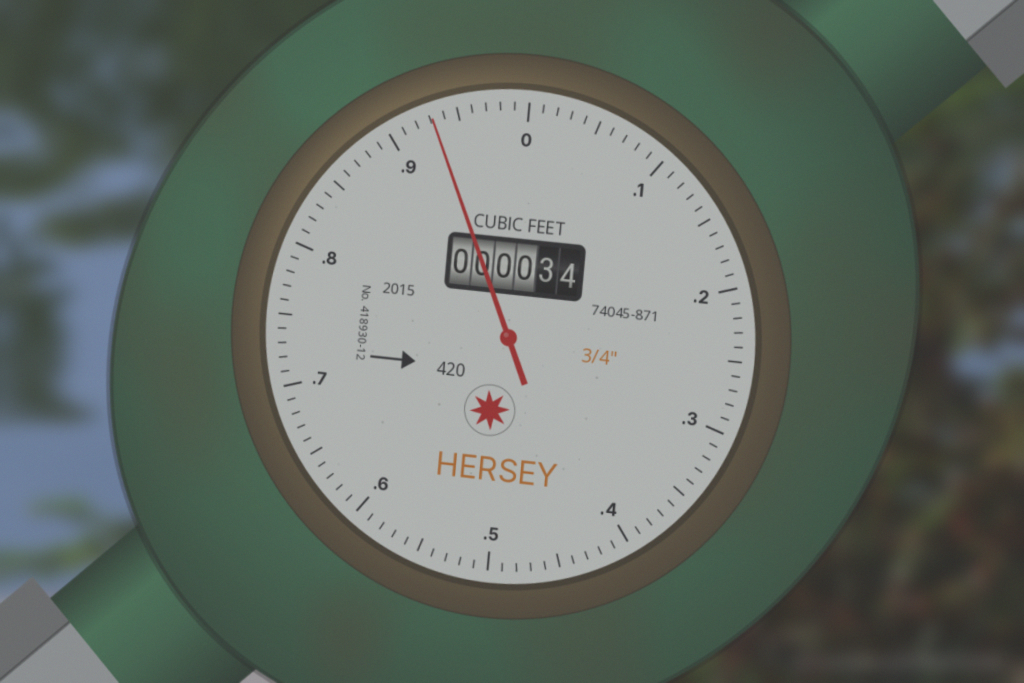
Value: ft³ 33.93
